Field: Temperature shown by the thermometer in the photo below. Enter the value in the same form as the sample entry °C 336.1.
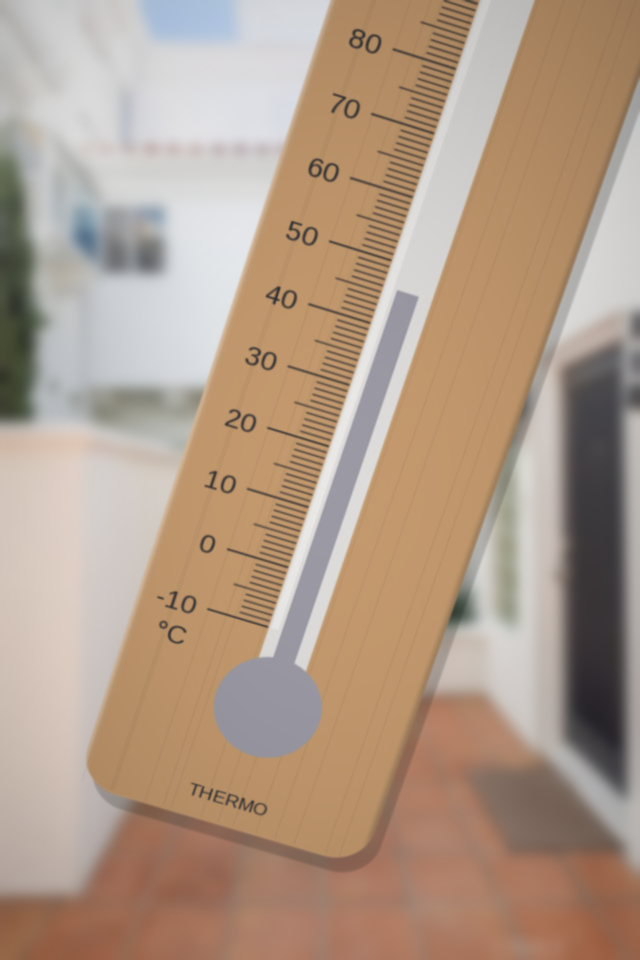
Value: °C 46
